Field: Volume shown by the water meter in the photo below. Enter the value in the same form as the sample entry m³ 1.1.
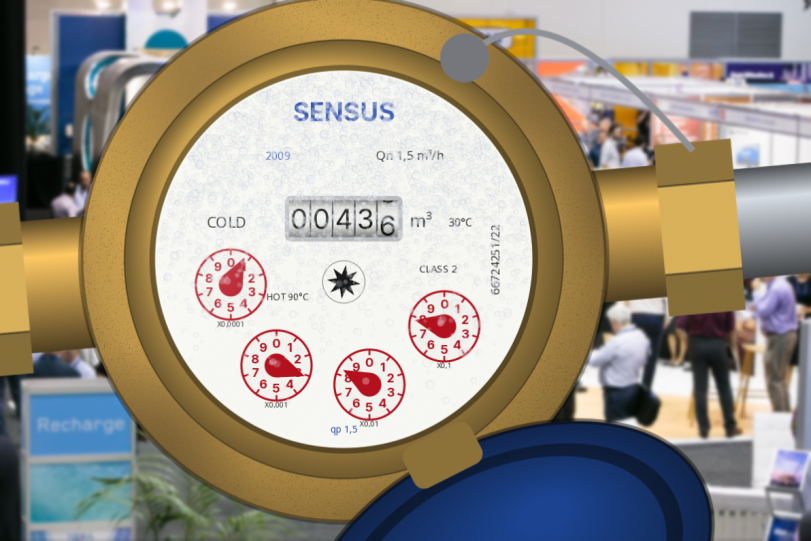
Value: m³ 435.7830
